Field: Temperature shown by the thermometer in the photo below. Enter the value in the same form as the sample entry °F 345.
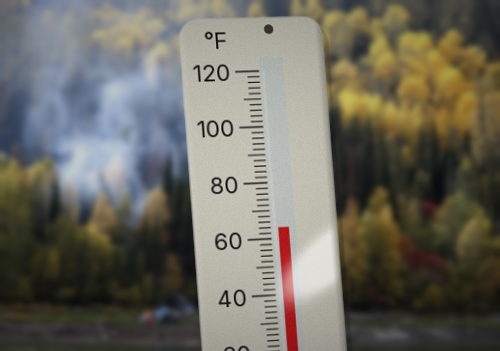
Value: °F 64
